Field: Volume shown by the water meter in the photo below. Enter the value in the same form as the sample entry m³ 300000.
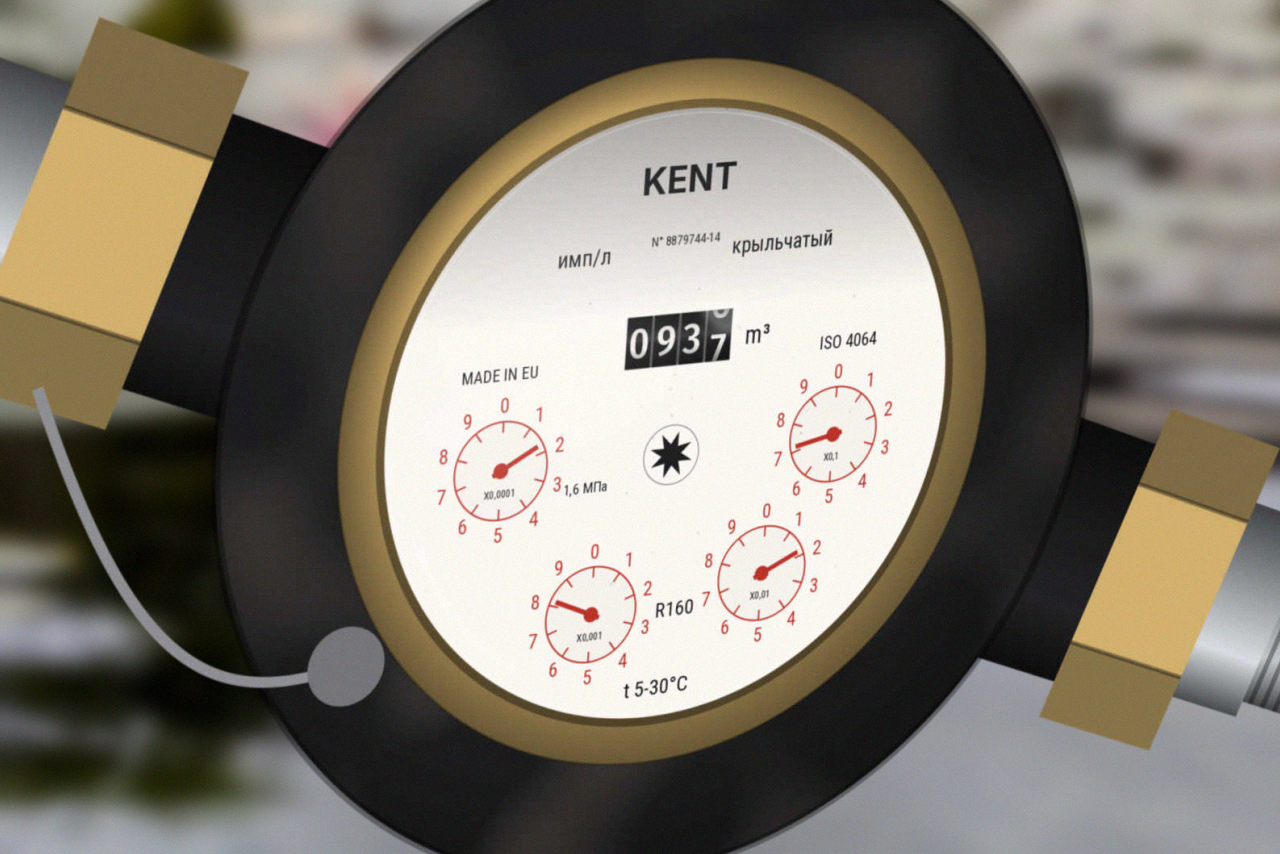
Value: m³ 936.7181
